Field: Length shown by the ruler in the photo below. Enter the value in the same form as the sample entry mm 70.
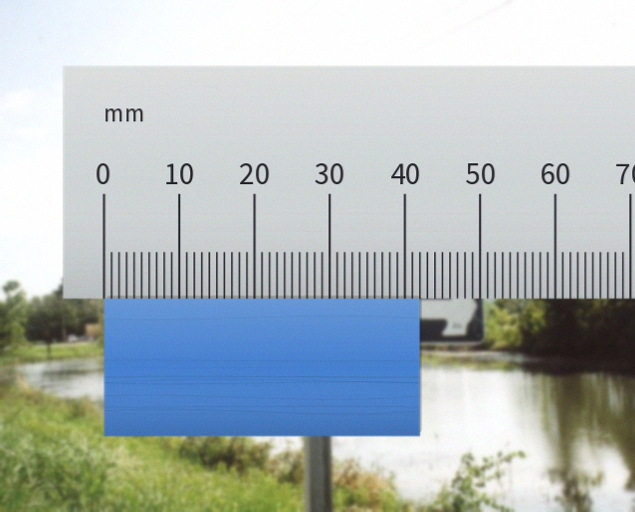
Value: mm 42
